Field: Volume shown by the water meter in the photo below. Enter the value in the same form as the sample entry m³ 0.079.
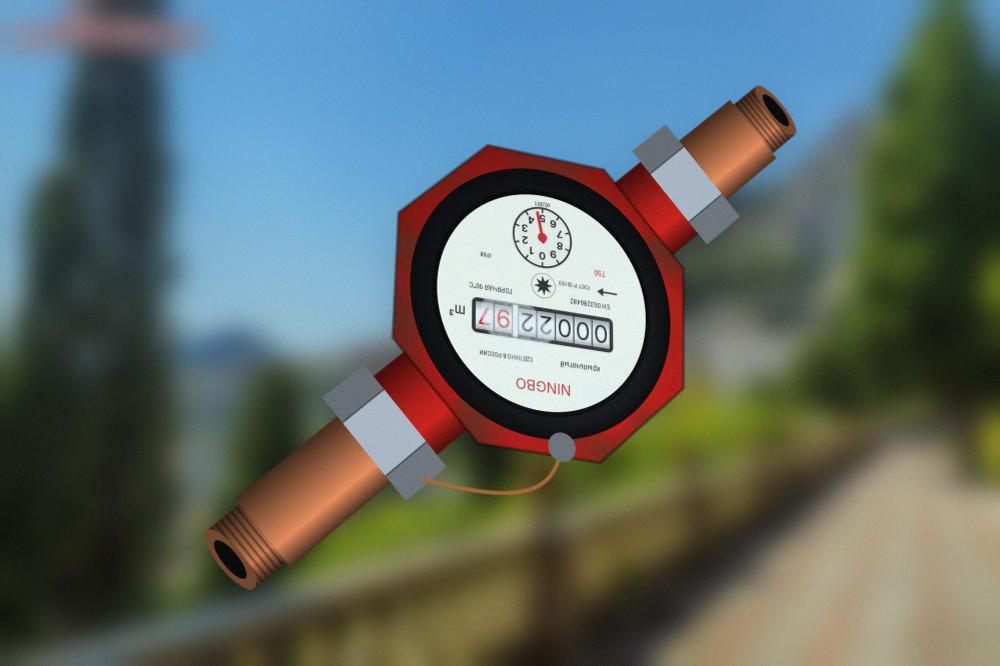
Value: m³ 22.974
